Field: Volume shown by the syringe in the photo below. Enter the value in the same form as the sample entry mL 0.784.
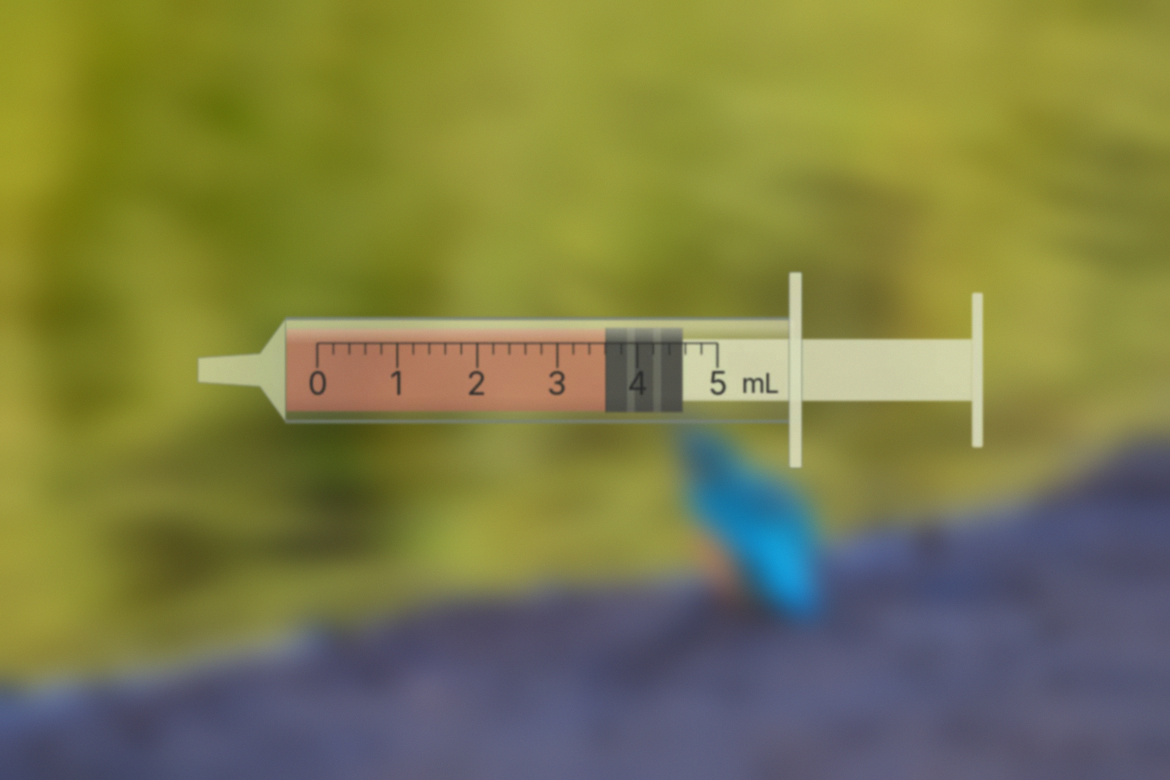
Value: mL 3.6
